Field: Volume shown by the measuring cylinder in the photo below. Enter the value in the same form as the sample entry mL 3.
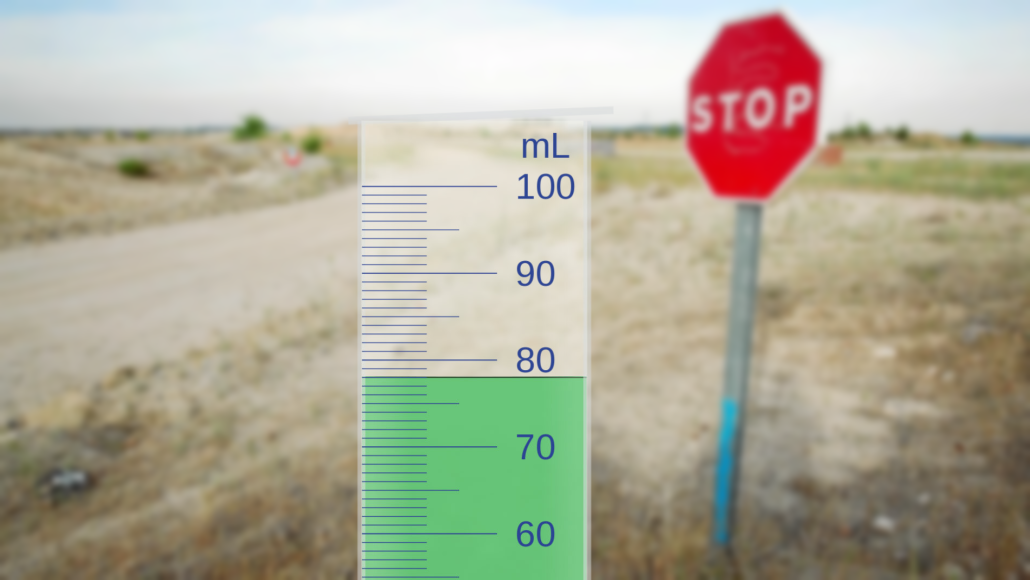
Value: mL 78
